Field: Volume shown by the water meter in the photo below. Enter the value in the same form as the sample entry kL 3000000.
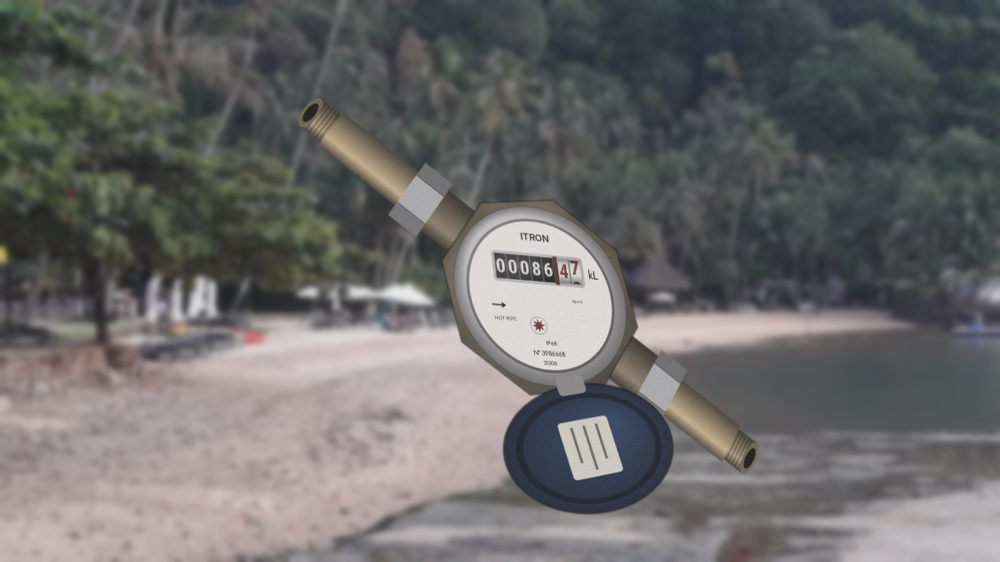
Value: kL 86.47
